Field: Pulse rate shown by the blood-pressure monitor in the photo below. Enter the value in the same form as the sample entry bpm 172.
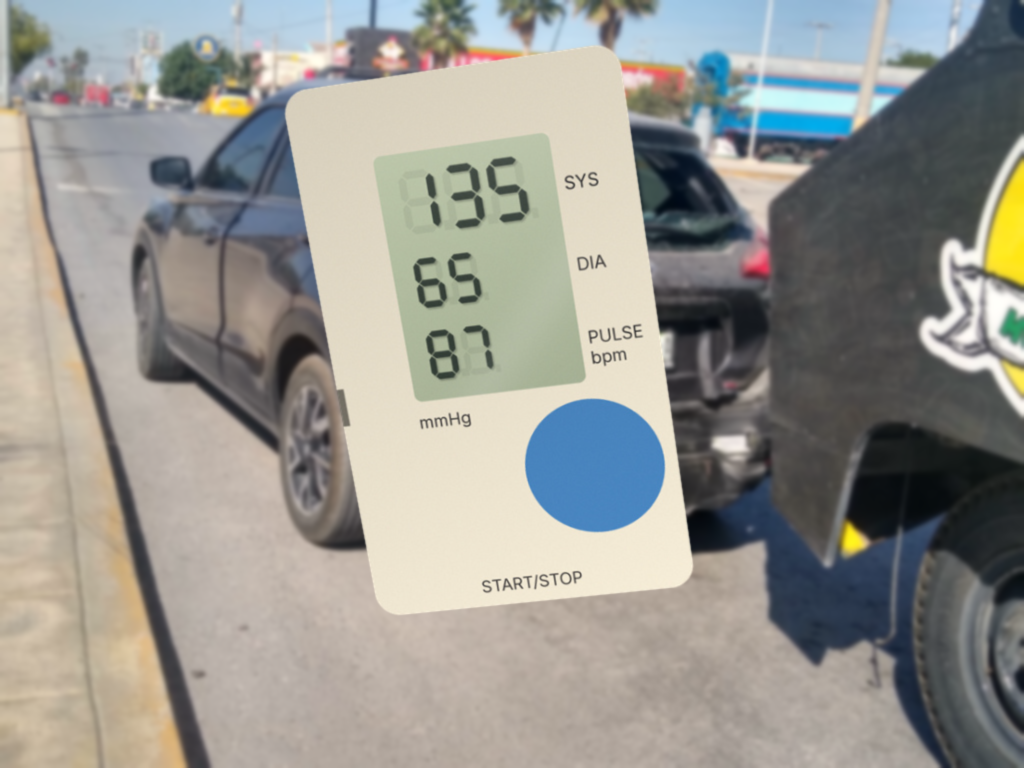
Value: bpm 87
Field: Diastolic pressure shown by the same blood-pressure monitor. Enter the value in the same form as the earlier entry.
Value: mmHg 65
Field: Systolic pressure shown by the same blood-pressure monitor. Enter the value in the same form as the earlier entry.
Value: mmHg 135
